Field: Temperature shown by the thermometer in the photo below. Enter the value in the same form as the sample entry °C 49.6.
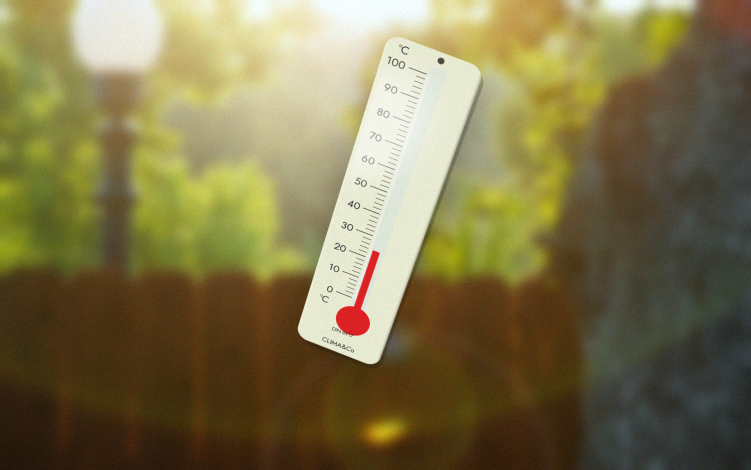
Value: °C 24
